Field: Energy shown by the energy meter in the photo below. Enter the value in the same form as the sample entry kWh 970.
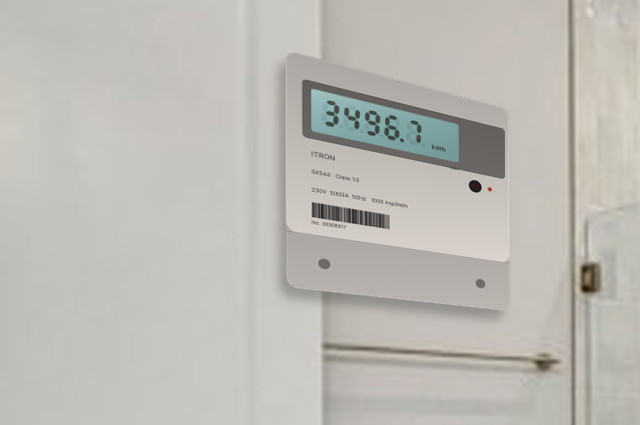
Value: kWh 3496.7
